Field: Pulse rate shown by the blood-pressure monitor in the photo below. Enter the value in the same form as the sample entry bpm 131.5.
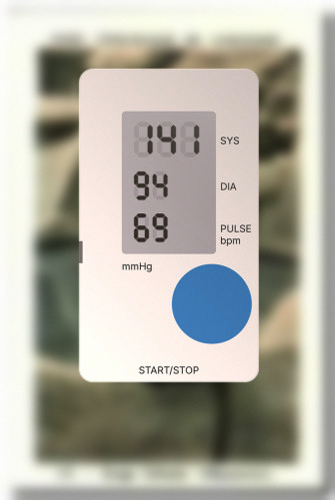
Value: bpm 69
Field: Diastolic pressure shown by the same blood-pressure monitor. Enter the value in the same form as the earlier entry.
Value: mmHg 94
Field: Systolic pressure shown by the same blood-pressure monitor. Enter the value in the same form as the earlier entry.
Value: mmHg 141
